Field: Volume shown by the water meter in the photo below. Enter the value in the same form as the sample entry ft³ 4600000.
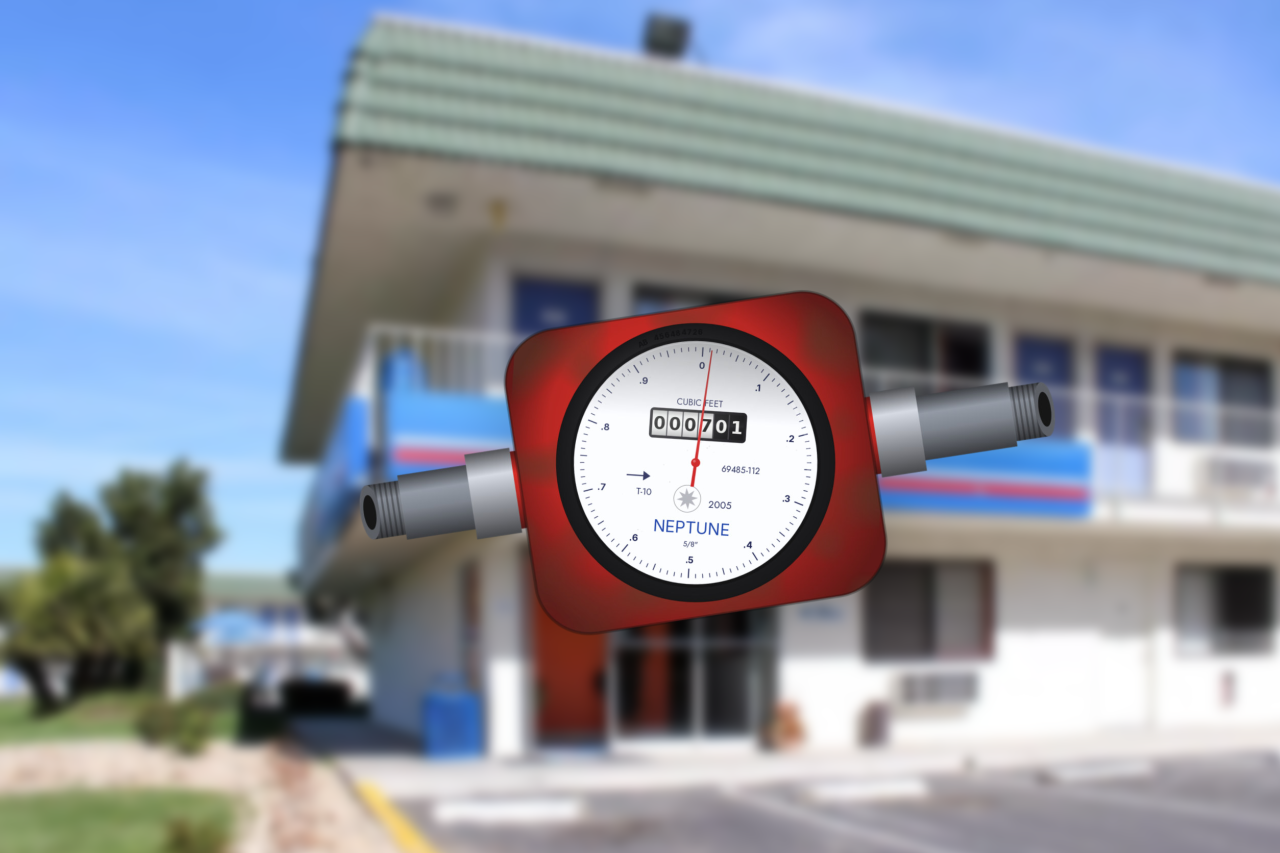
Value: ft³ 701.01
